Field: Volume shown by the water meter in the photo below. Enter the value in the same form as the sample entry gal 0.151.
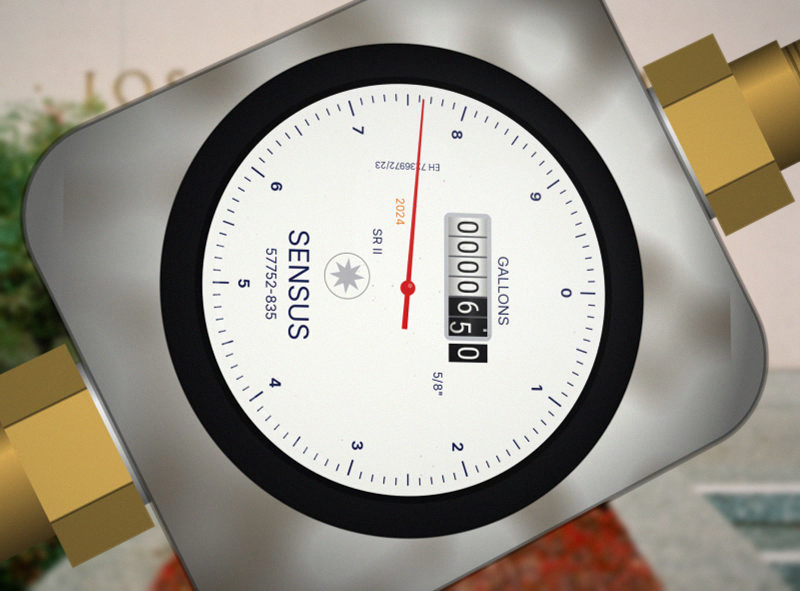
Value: gal 647.6
